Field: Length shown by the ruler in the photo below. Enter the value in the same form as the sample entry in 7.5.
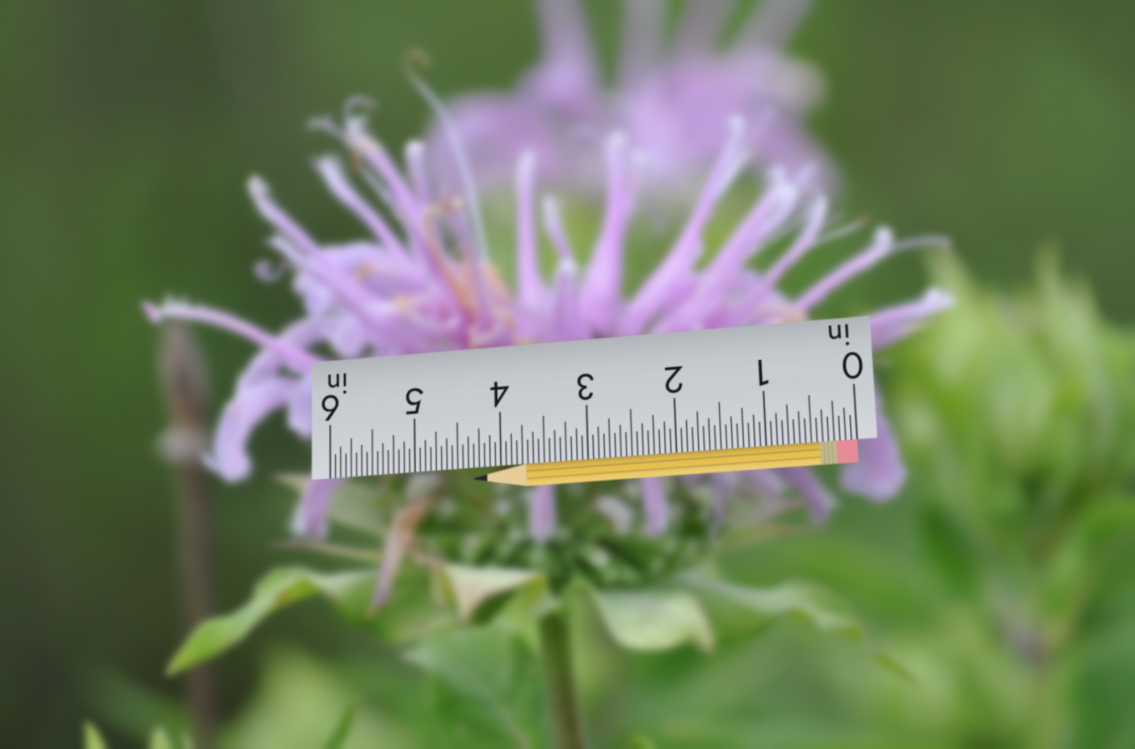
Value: in 4.3125
